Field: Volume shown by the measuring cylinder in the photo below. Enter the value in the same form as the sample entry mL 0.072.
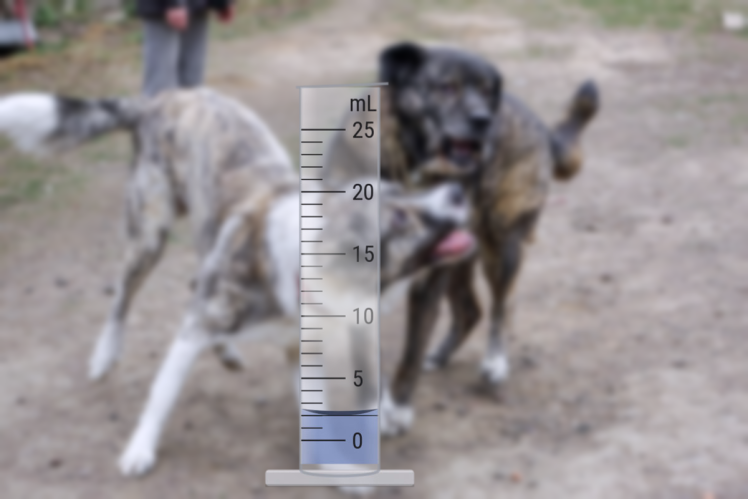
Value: mL 2
